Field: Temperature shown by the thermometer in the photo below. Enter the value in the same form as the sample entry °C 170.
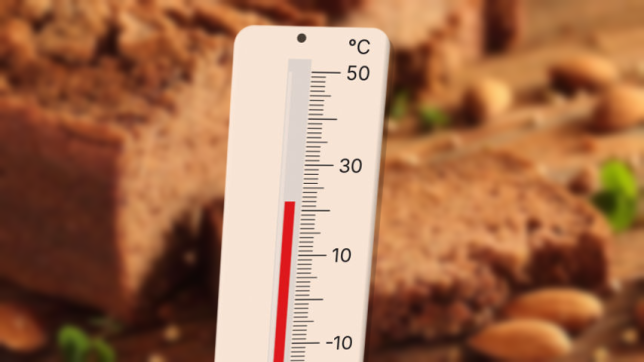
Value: °C 22
